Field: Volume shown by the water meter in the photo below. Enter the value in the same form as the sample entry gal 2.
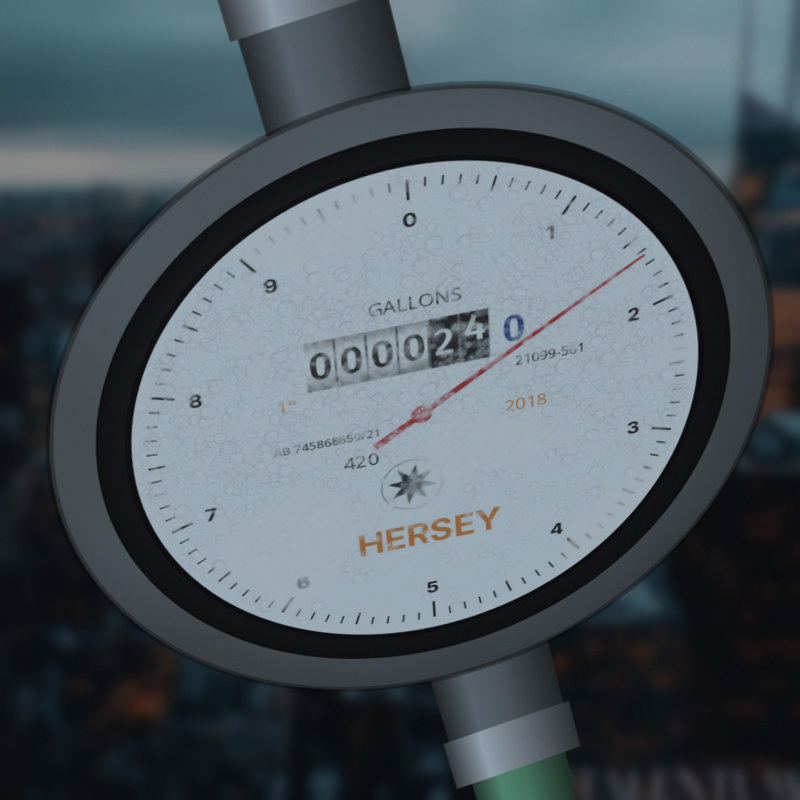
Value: gal 241.6
